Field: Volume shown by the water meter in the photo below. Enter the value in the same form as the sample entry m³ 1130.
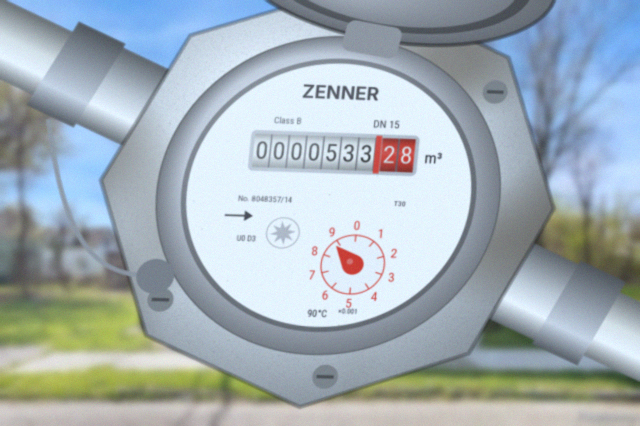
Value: m³ 533.288
